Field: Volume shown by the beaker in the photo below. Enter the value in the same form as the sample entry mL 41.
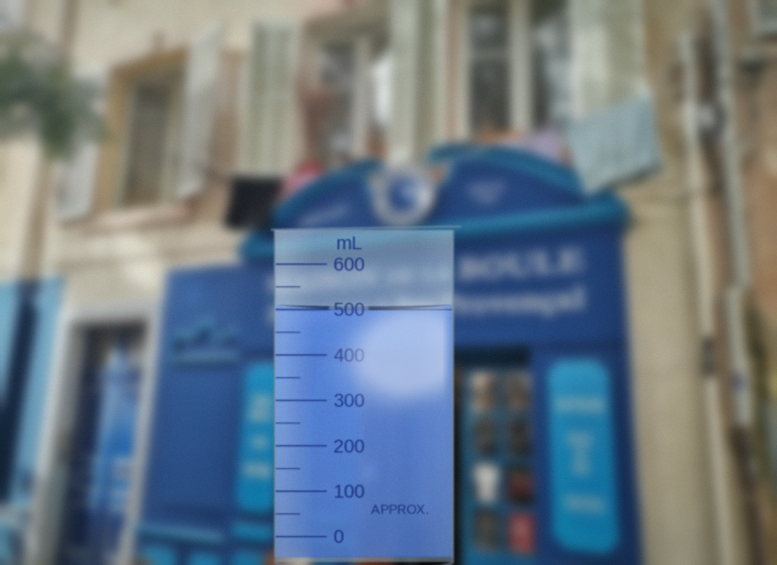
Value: mL 500
